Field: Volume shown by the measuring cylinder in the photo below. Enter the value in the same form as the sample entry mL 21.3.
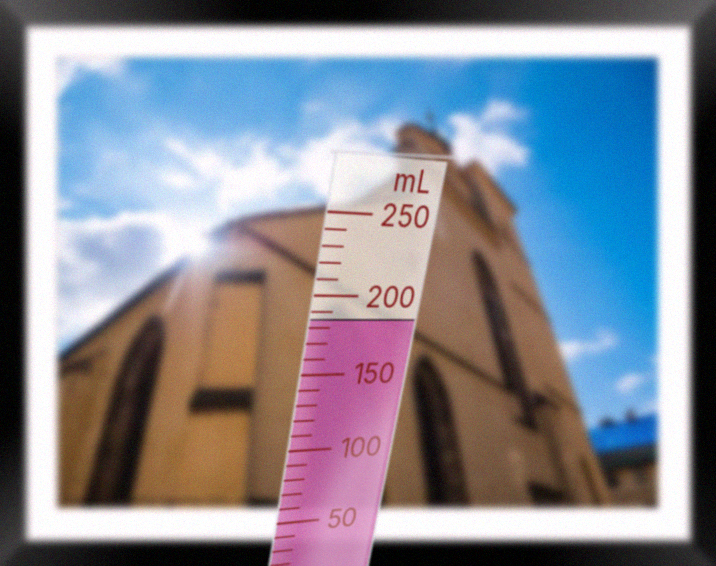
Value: mL 185
